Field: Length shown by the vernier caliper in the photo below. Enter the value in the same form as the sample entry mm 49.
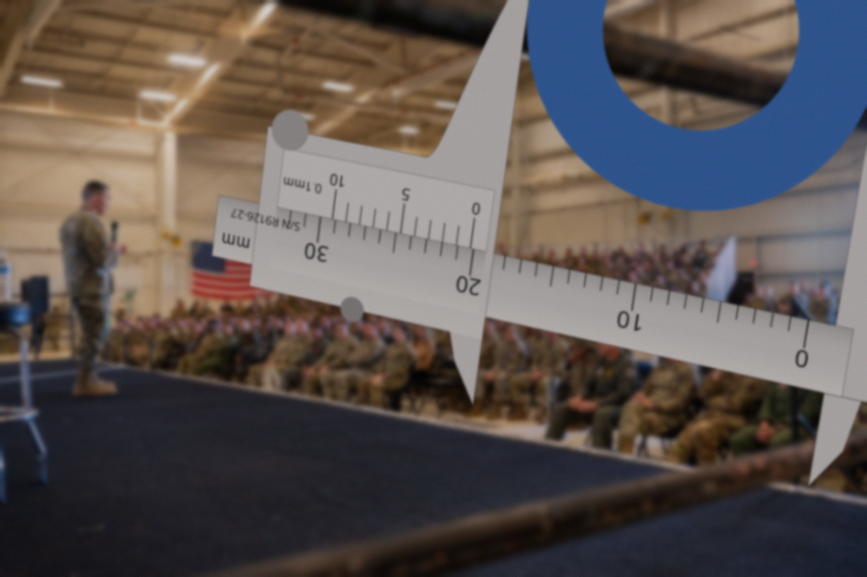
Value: mm 20.2
